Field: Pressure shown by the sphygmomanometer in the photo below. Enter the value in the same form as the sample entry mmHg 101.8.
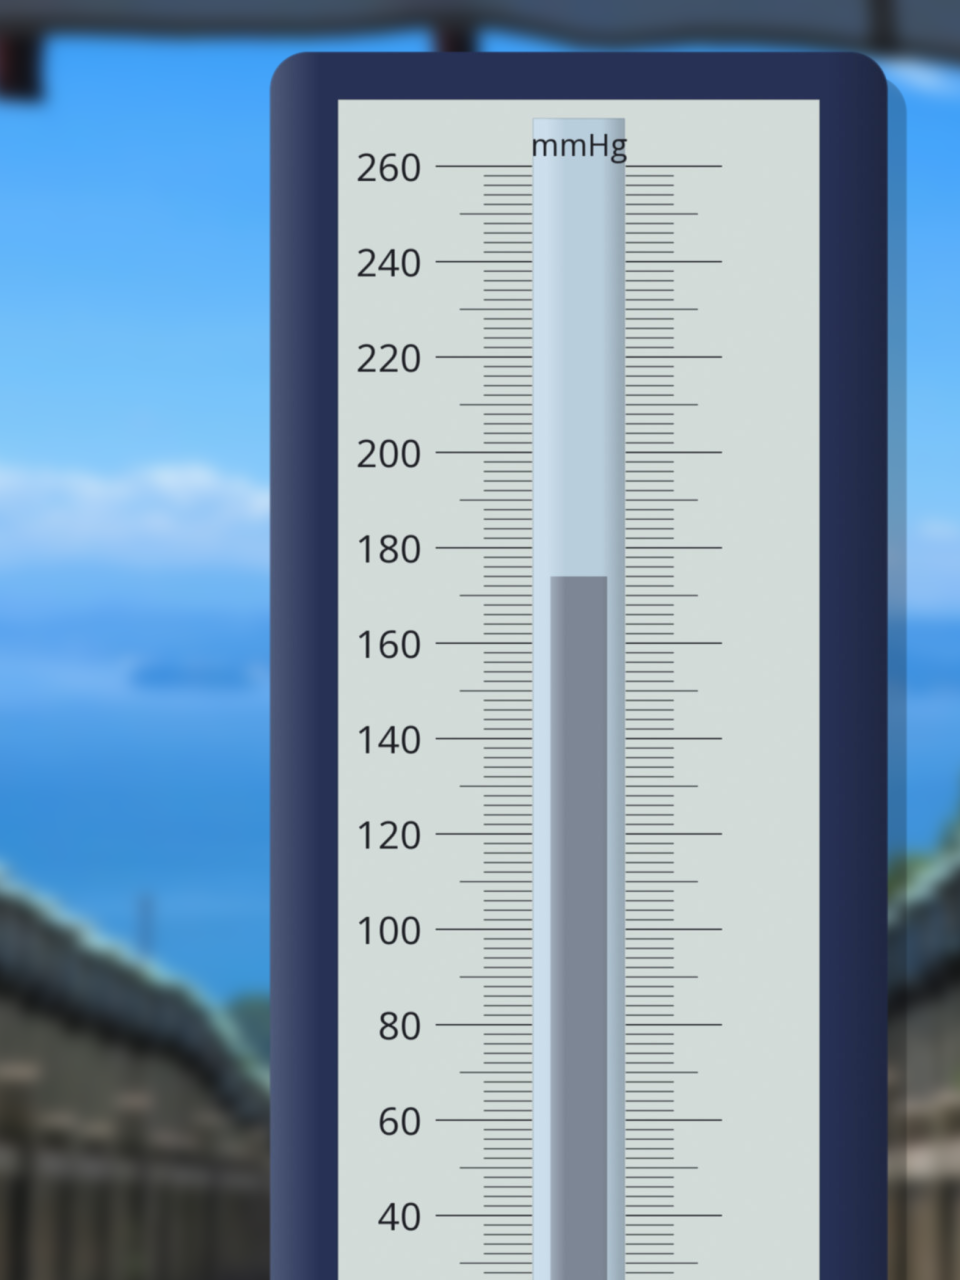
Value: mmHg 174
